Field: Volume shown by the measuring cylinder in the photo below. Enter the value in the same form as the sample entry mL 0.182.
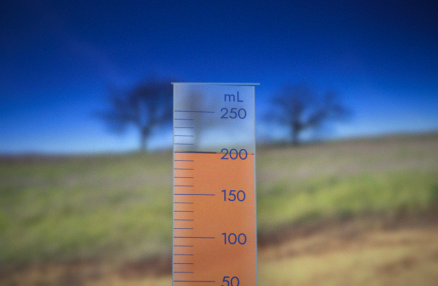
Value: mL 200
